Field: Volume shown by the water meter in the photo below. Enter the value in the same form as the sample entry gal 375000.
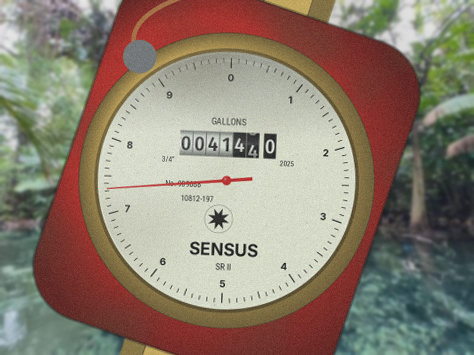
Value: gal 41437.3
